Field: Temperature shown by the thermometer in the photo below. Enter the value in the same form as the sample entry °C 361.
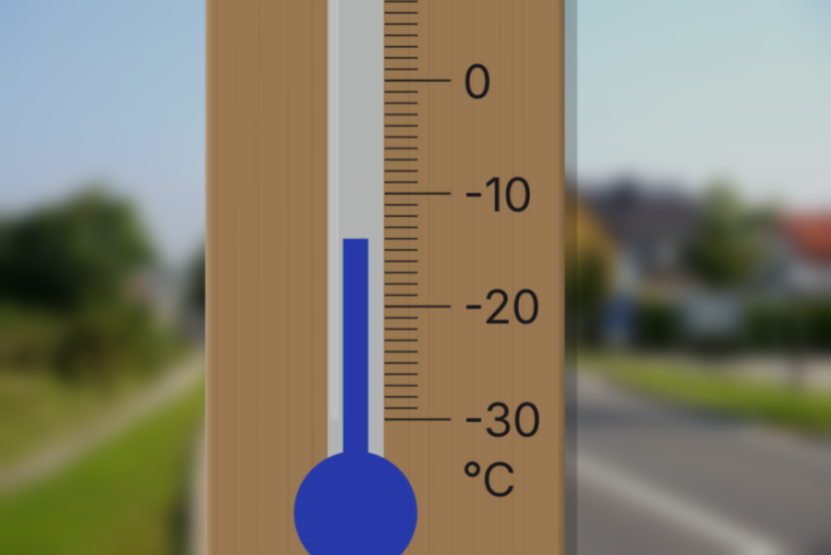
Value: °C -14
